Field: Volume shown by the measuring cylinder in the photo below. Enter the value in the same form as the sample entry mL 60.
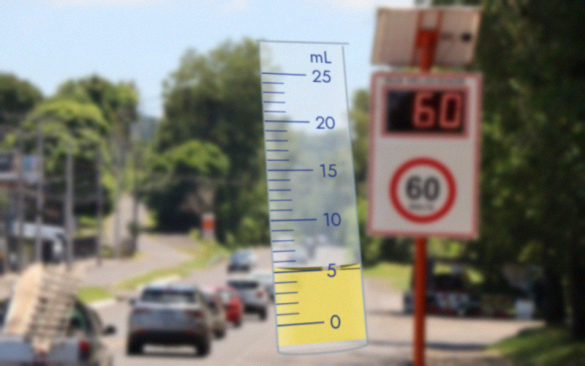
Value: mL 5
